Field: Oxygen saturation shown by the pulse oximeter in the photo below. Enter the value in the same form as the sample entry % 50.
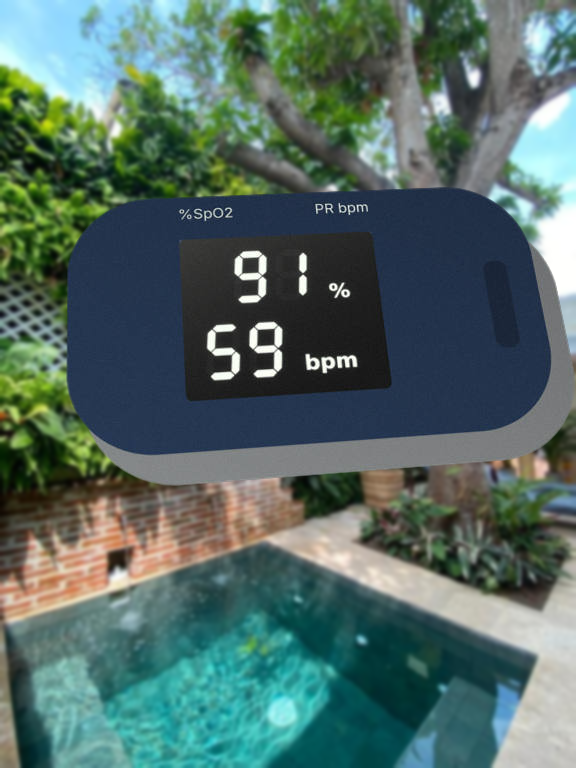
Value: % 91
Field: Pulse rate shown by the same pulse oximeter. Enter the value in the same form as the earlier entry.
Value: bpm 59
